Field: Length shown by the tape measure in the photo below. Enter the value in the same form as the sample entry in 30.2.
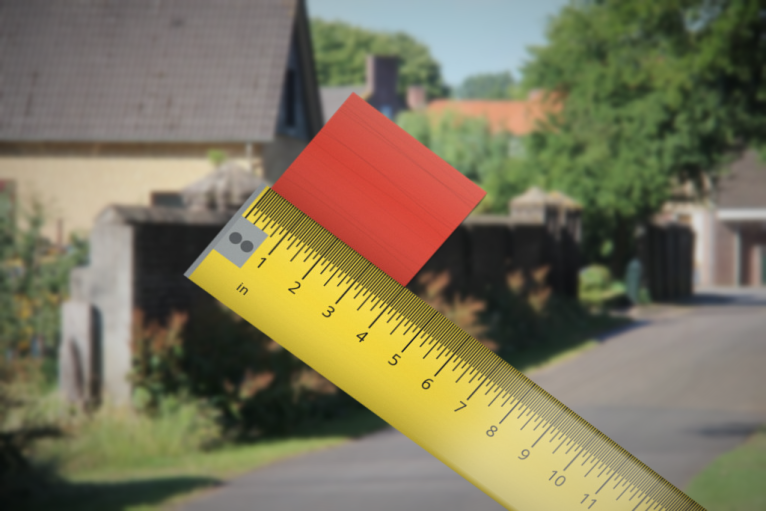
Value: in 4
